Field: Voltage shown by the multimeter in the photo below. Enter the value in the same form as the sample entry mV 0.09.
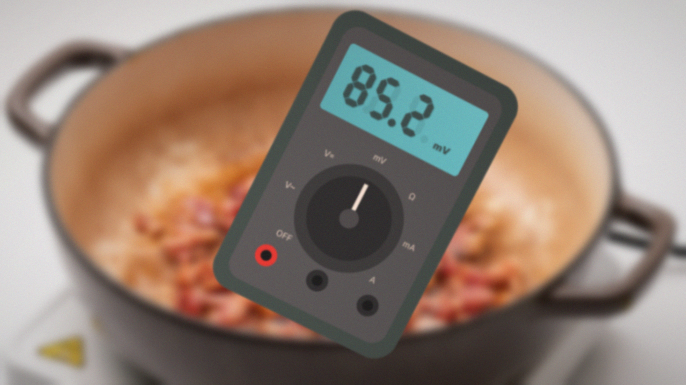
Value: mV 85.2
